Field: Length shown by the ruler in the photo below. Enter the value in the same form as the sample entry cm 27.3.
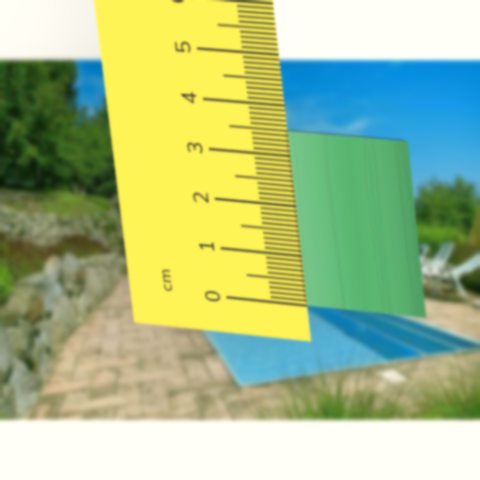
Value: cm 3.5
